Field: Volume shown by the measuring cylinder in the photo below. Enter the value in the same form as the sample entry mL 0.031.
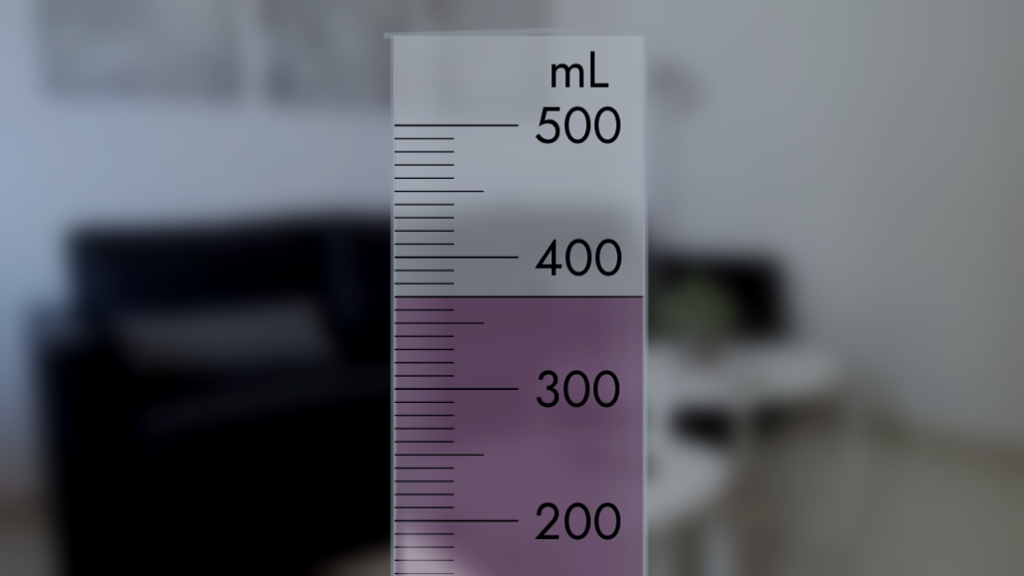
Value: mL 370
